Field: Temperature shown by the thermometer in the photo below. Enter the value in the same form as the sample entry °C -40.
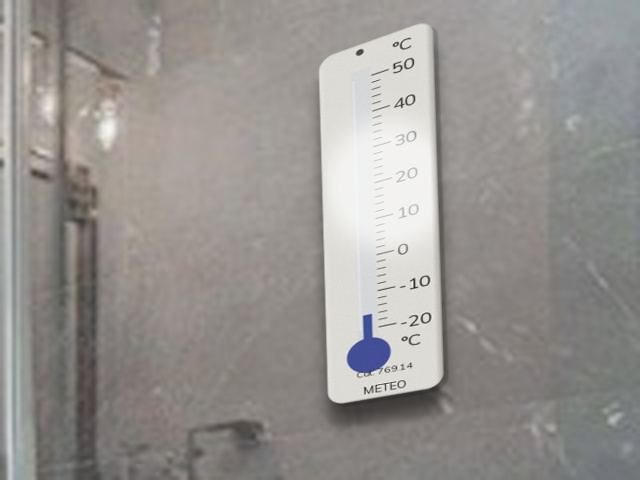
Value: °C -16
